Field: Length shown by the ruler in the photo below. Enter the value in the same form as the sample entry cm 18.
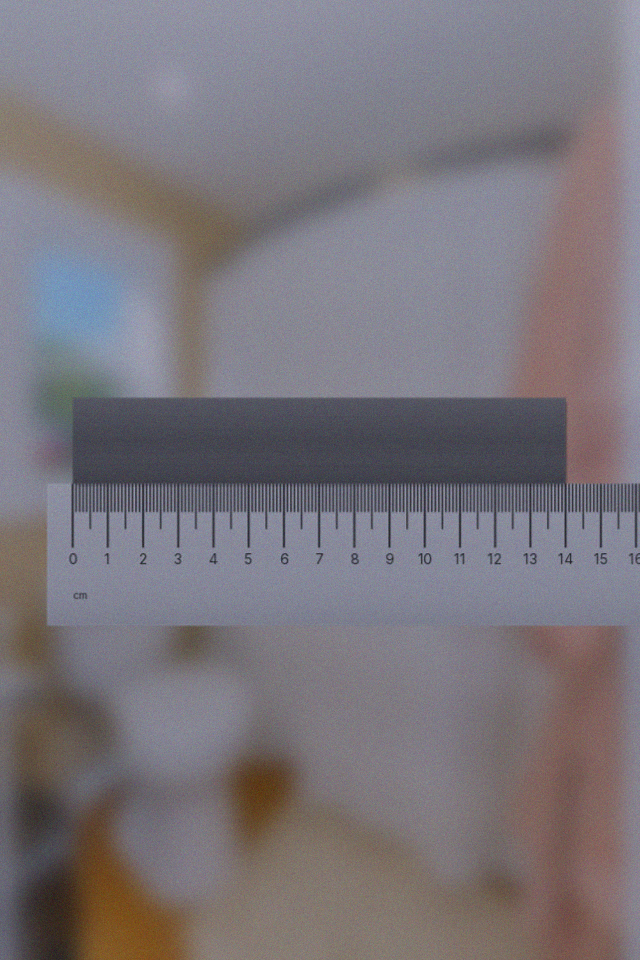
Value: cm 14
